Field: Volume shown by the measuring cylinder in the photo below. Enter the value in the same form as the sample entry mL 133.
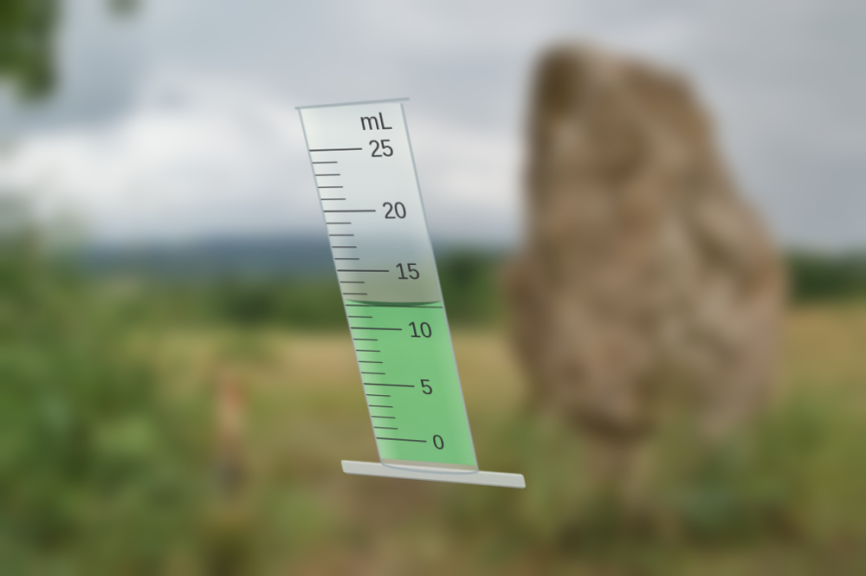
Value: mL 12
